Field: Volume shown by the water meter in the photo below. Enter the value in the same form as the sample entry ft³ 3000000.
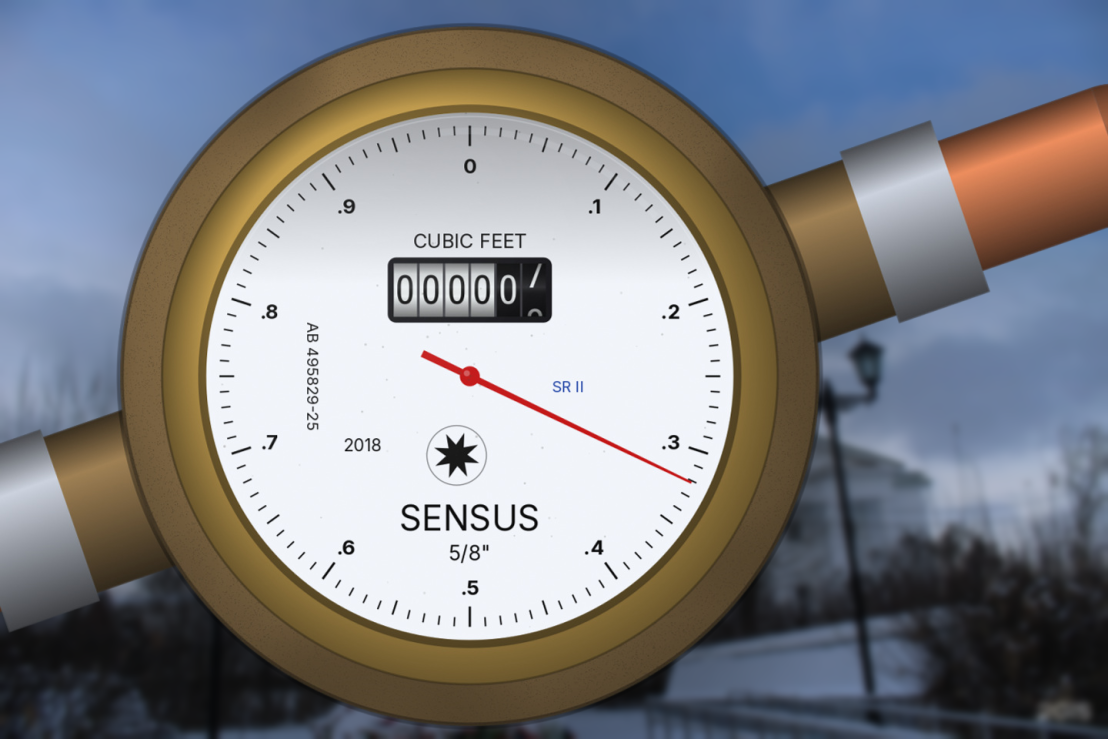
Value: ft³ 7.32
